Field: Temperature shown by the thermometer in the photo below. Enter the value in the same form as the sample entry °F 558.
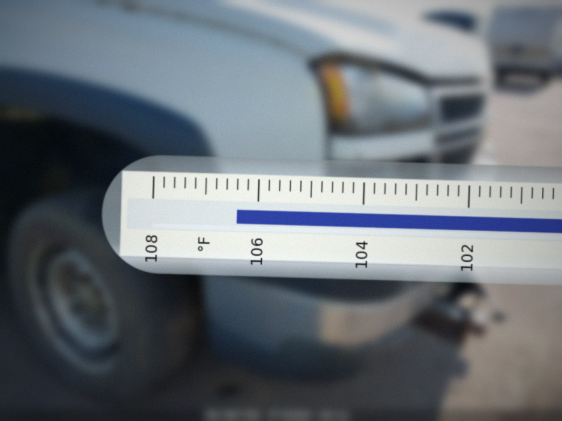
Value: °F 106.4
